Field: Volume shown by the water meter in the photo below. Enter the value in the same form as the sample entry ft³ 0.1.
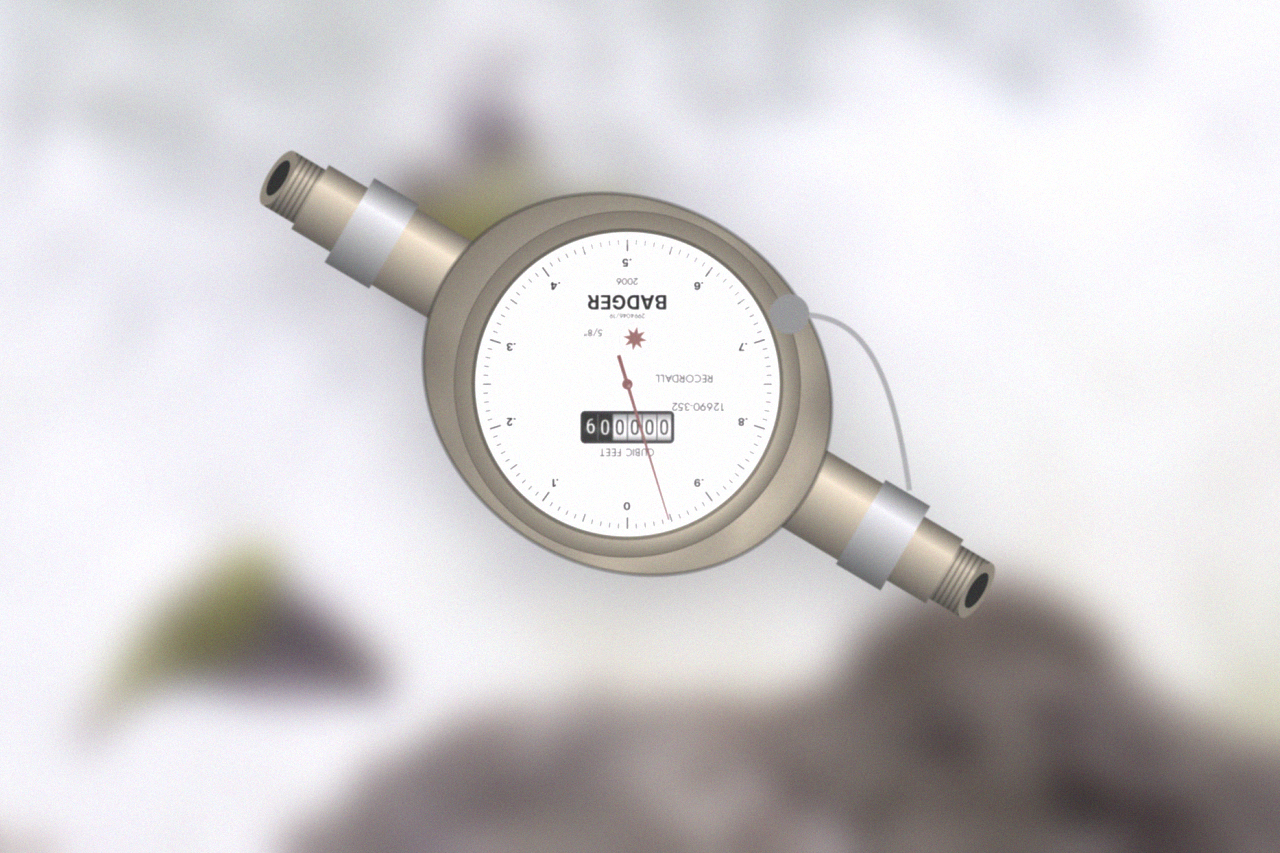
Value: ft³ 8.95
